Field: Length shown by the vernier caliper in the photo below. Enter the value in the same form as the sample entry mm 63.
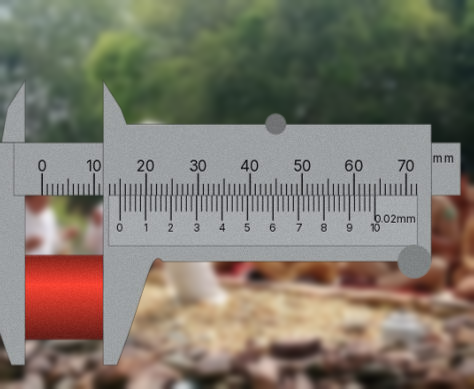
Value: mm 15.0
